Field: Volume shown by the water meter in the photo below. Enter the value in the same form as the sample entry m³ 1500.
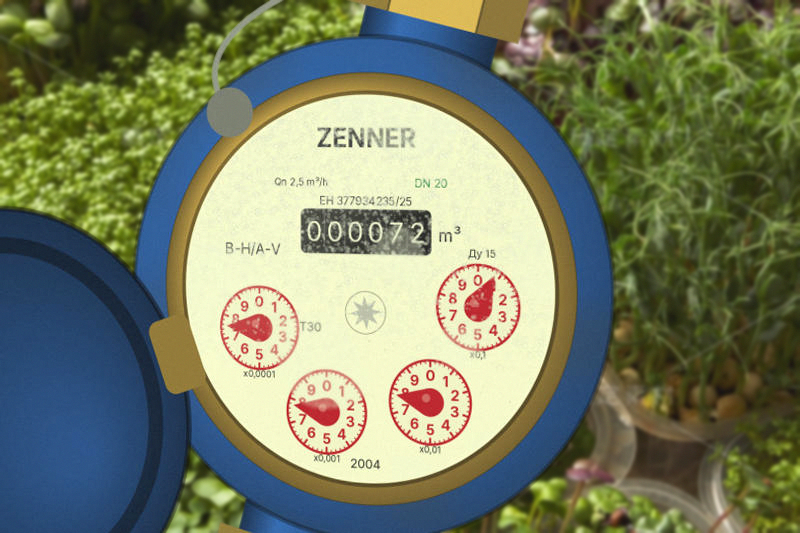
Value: m³ 72.0777
